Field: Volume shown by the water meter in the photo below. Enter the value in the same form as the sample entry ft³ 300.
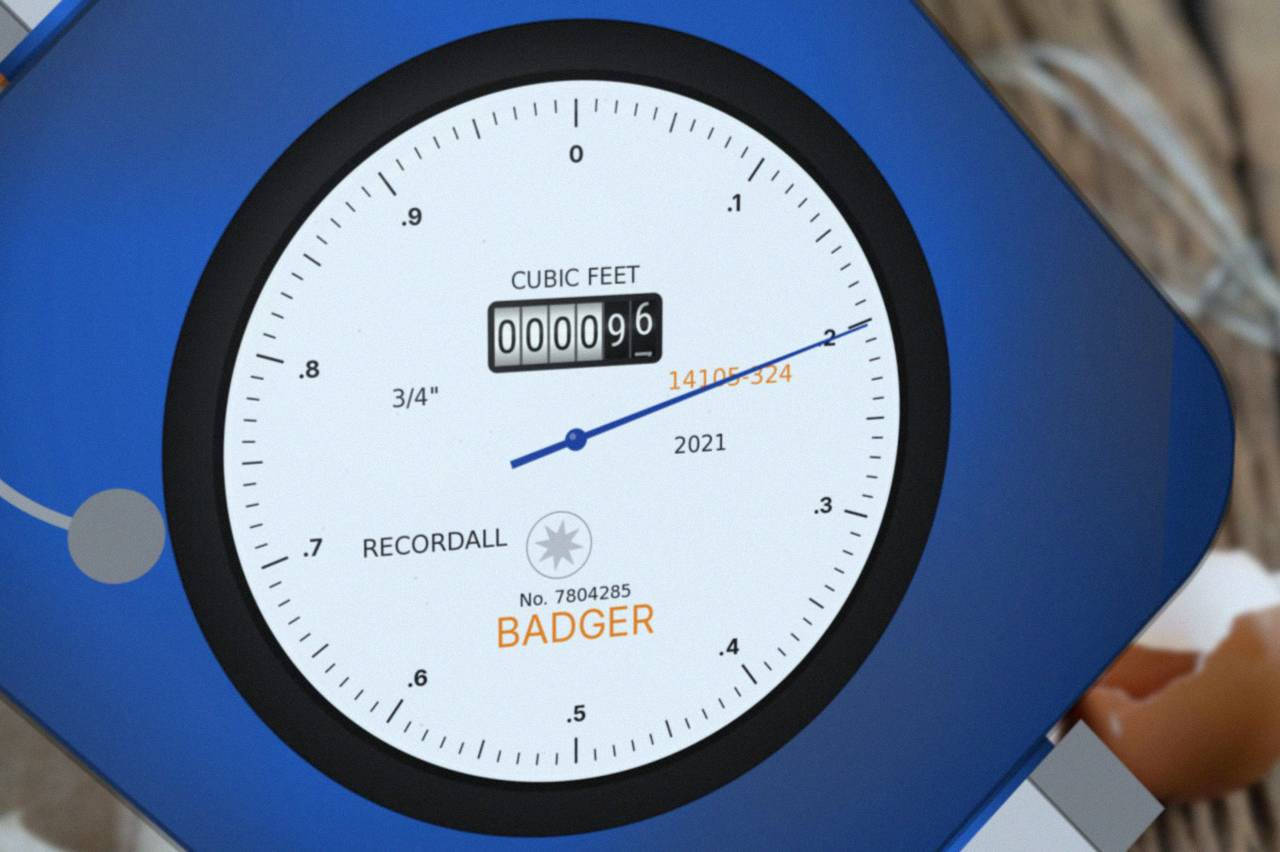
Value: ft³ 96.20
